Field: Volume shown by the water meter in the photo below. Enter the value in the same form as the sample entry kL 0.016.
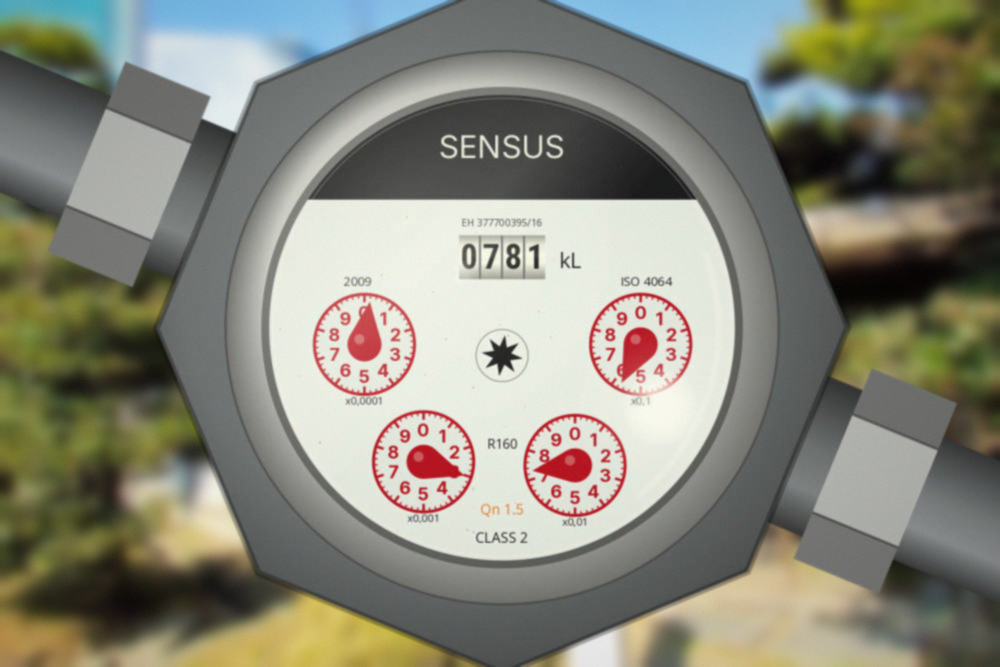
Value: kL 781.5730
